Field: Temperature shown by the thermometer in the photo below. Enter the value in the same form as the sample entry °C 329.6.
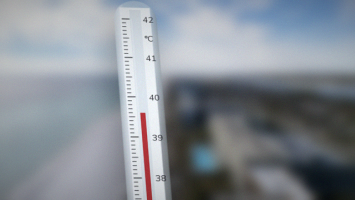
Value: °C 39.6
